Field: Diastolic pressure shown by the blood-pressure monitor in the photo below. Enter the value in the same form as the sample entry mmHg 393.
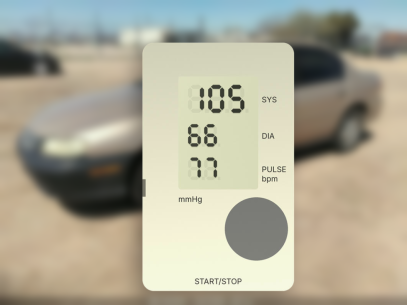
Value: mmHg 66
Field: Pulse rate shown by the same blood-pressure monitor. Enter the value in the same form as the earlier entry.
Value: bpm 77
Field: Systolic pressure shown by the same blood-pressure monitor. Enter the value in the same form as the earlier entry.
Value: mmHg 105
